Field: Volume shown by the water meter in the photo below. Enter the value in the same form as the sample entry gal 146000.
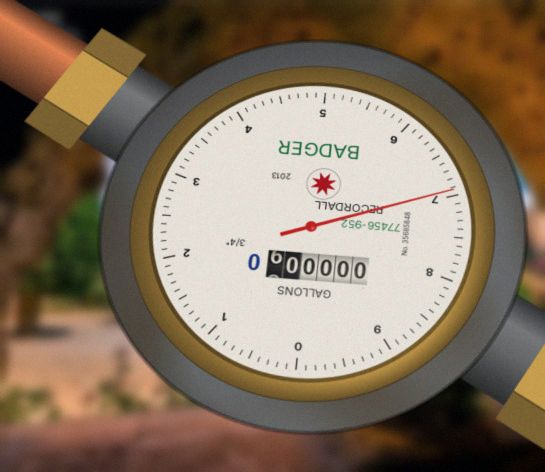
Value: gal 86.9
